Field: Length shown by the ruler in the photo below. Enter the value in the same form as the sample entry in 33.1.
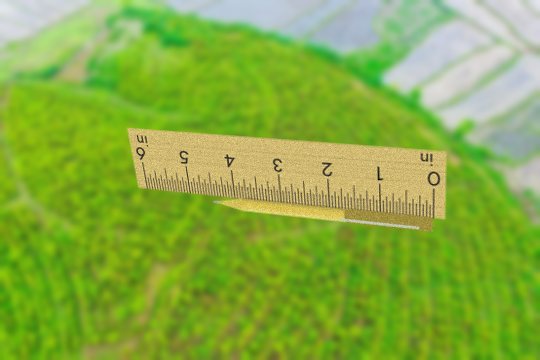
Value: in 4.5
